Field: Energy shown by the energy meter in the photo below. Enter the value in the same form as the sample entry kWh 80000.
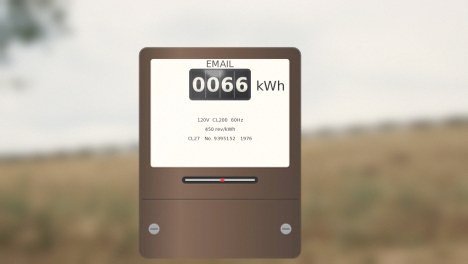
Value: kWh 66
